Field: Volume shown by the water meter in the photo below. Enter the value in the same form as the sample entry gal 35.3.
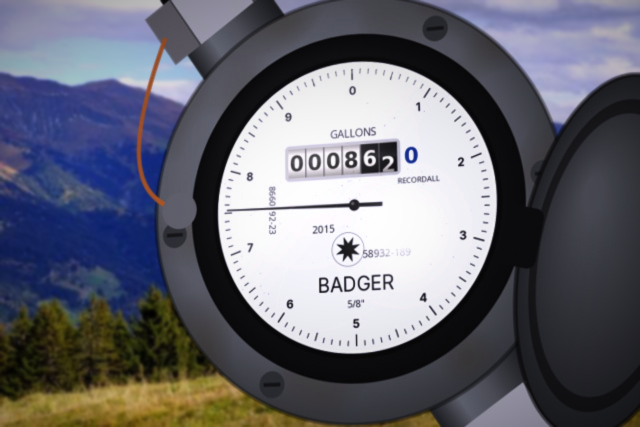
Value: gal 8617.5
